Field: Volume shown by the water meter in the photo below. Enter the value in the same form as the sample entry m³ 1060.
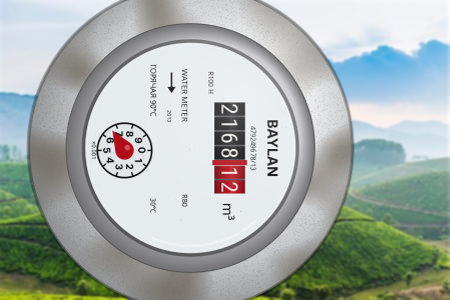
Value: m³ 2168.126
